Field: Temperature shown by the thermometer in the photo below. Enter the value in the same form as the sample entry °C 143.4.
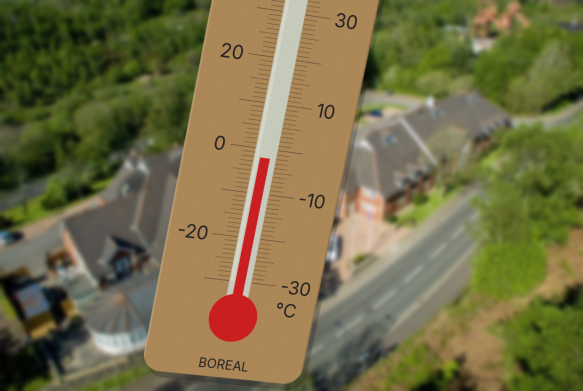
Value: °C -2
